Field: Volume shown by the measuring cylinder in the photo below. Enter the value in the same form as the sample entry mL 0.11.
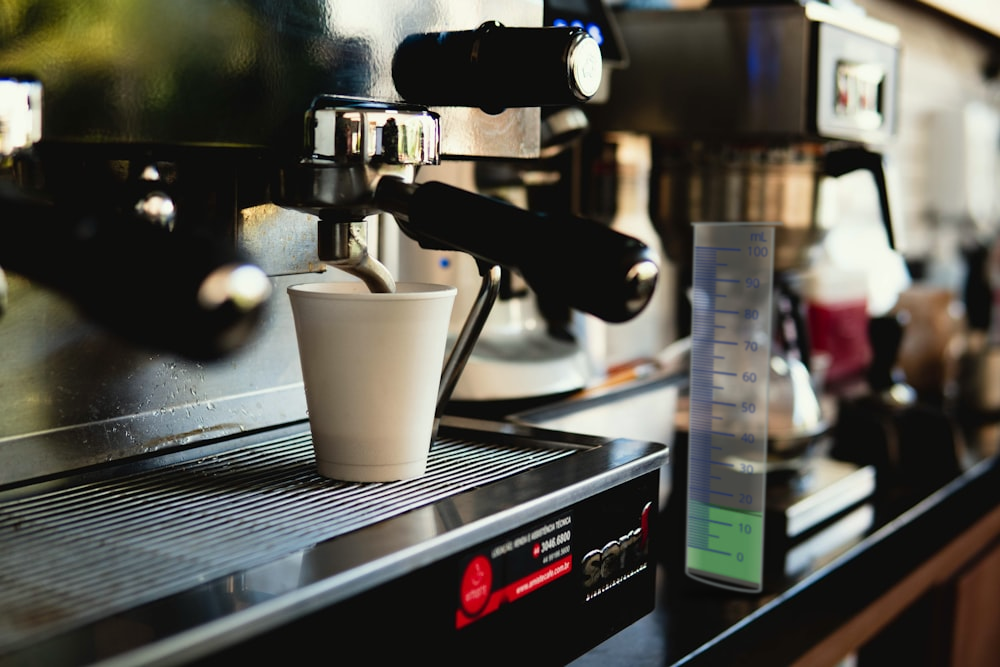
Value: mL 15
